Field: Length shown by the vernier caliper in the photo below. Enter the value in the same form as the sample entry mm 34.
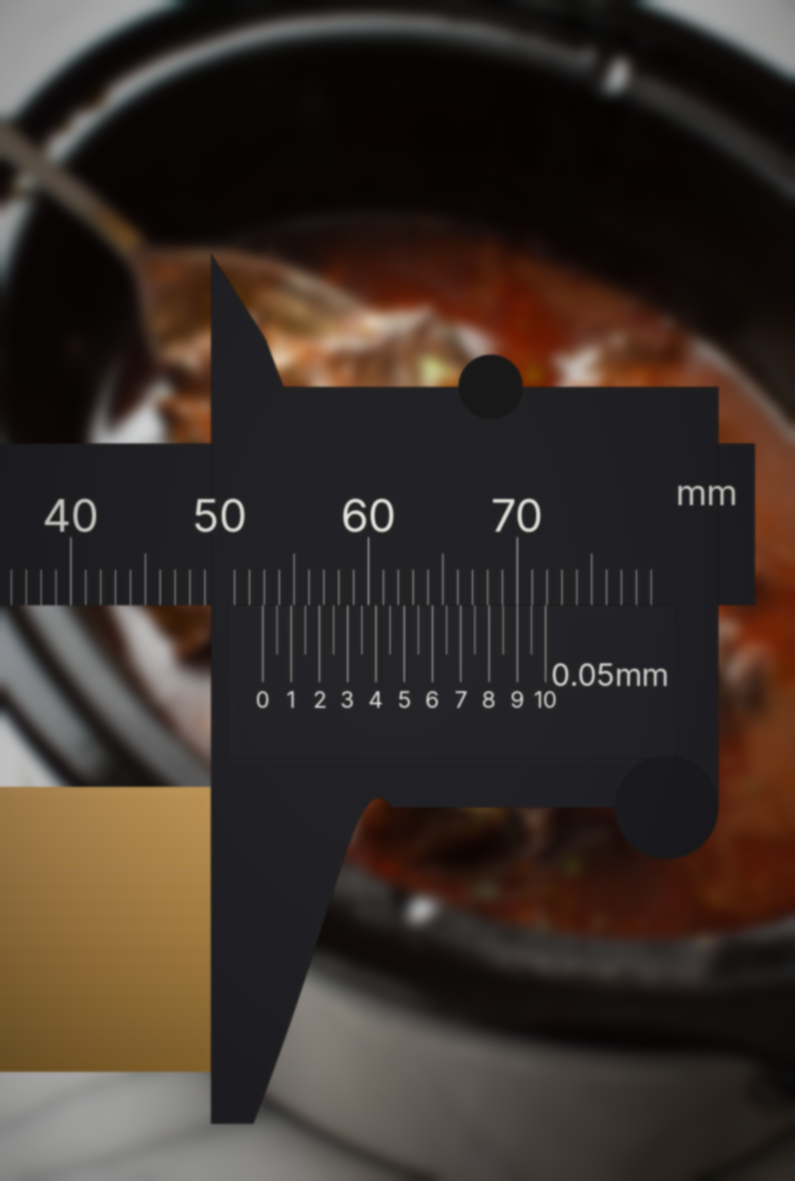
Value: mm 52.9
